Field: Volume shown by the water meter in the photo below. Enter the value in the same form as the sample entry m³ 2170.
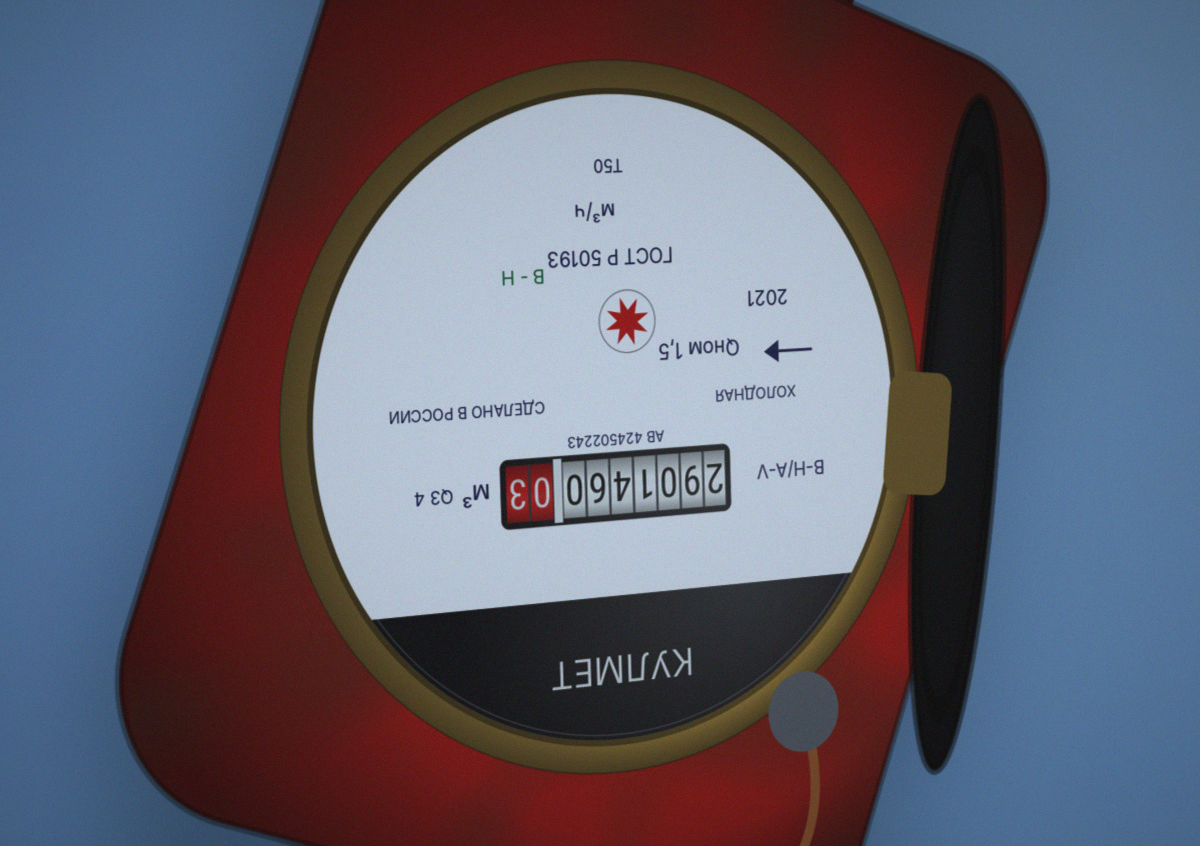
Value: m³ 2901460.03
